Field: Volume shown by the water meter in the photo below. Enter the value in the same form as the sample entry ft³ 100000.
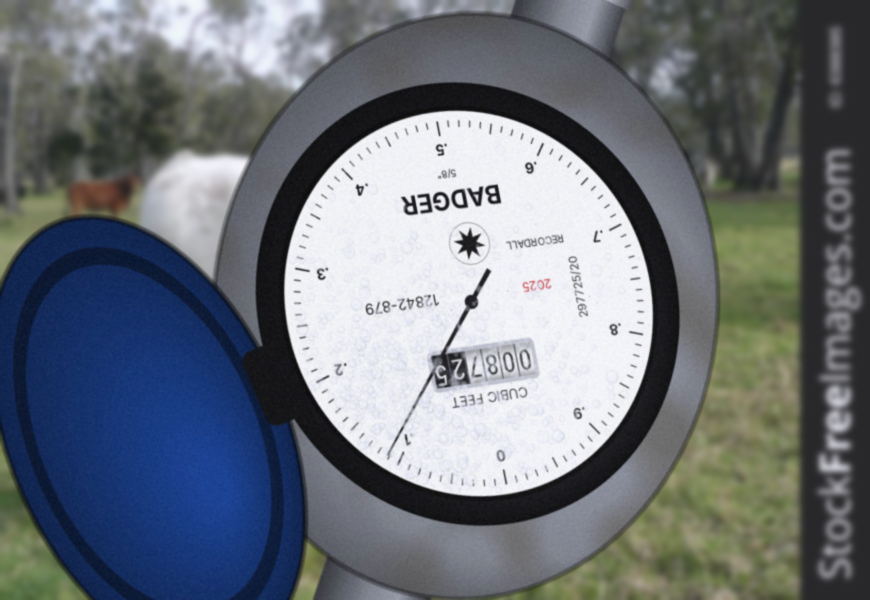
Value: ft³ 8725.11
